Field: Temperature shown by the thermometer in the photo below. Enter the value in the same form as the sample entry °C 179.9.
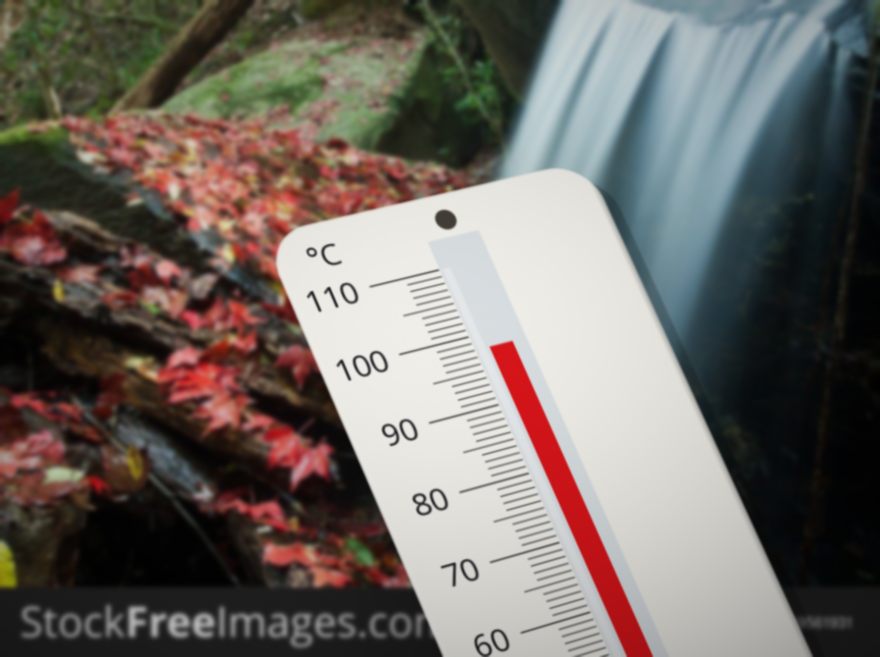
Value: °C 98
